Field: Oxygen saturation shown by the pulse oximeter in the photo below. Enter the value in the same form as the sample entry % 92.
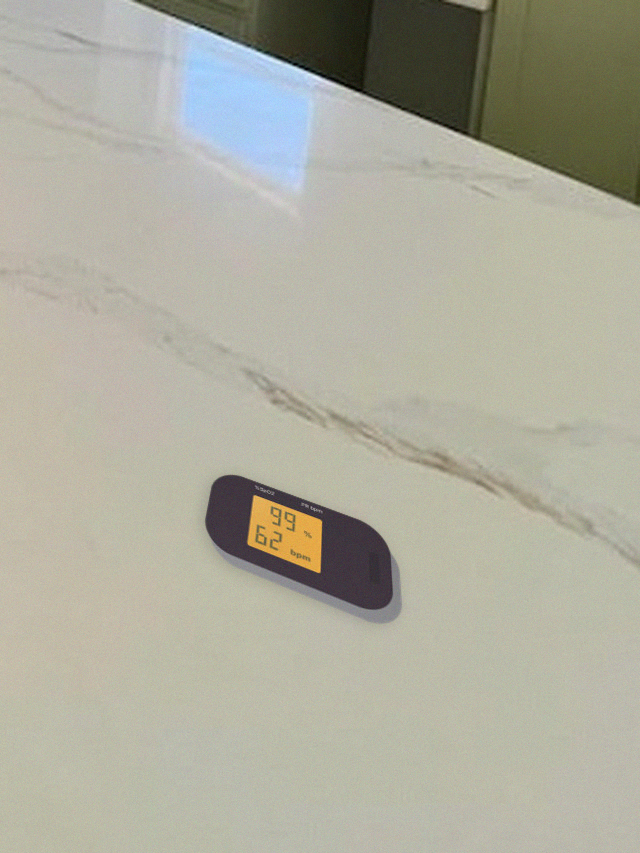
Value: % 99
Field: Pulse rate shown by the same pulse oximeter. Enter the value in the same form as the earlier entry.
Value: bpm 62
